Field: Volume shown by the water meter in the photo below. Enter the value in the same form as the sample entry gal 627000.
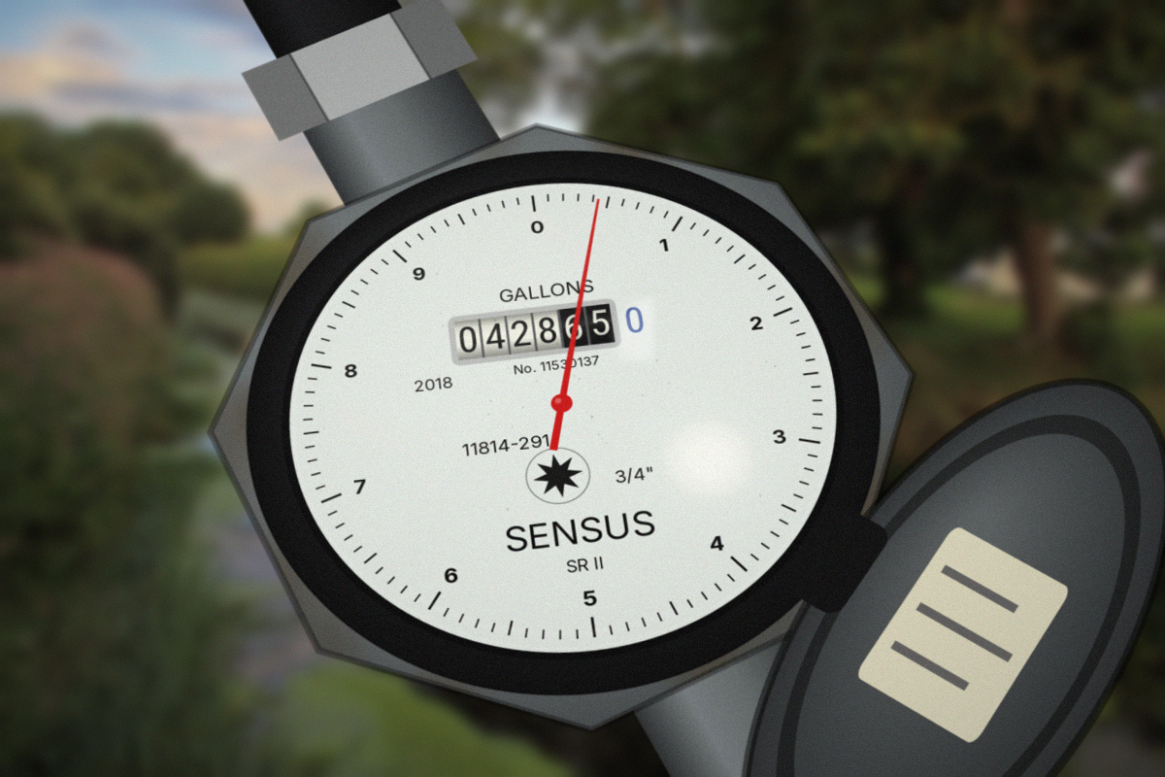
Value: gal 428650.4
